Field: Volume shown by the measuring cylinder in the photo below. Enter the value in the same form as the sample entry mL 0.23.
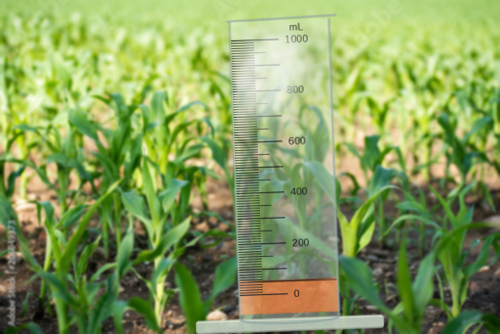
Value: mL 50
